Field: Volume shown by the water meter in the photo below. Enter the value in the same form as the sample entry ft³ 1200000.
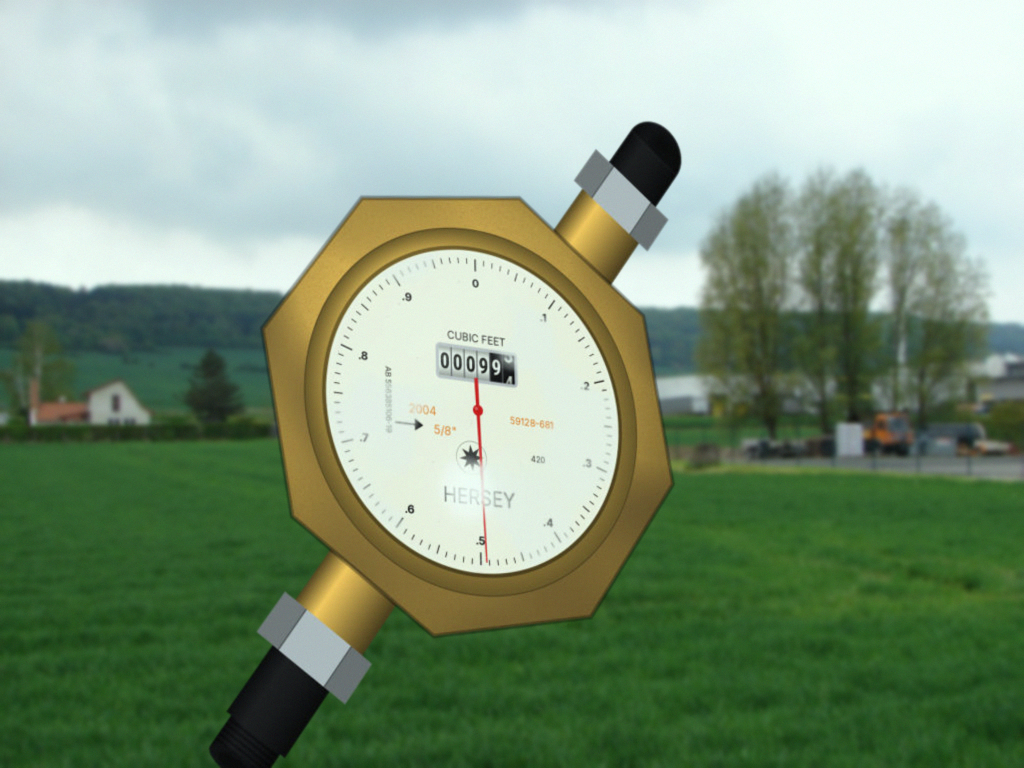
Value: ft³ 993.49
